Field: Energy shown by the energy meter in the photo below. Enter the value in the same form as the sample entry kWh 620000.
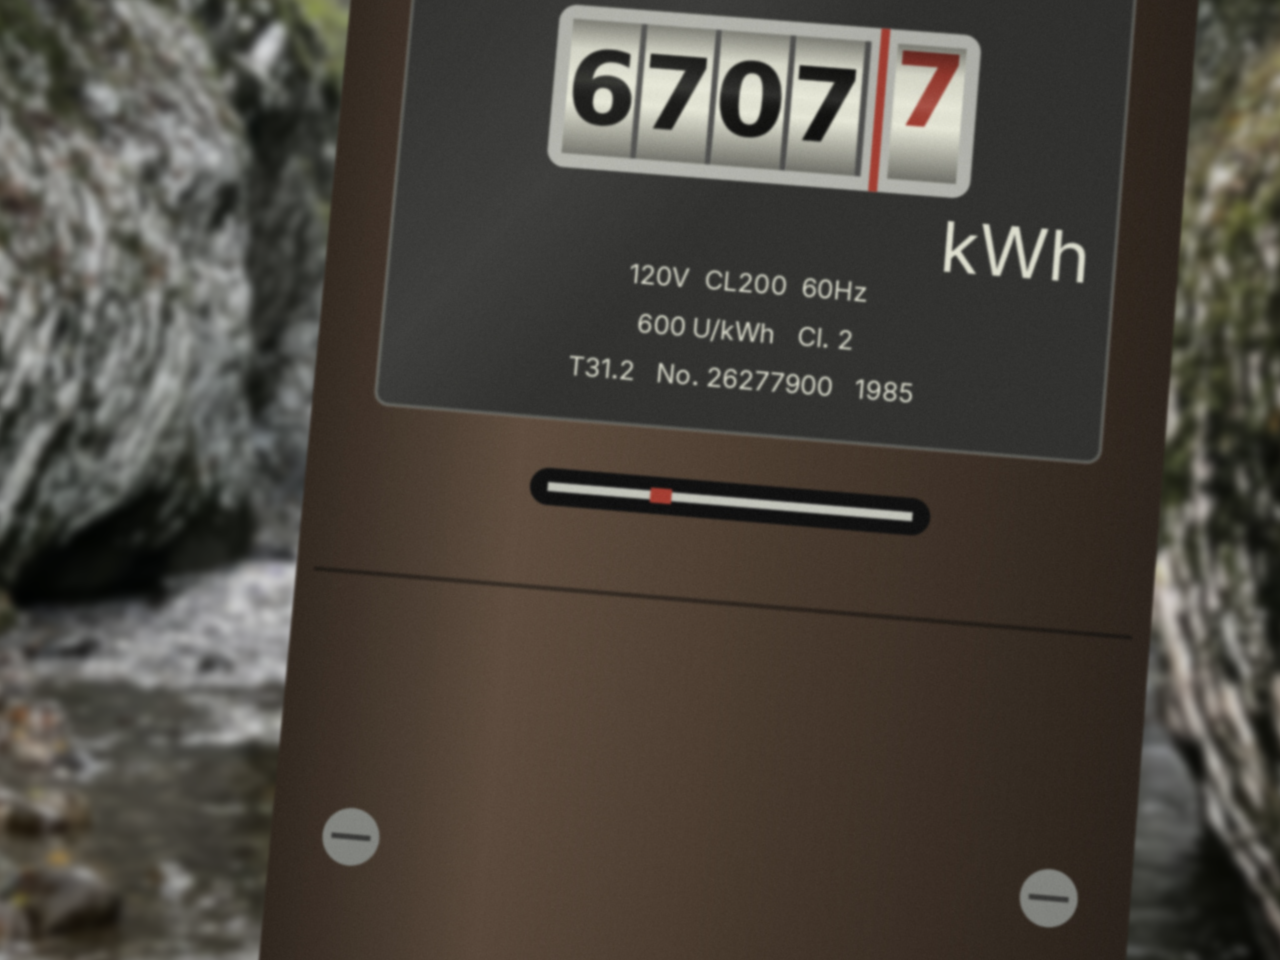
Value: kWh 6707.7
